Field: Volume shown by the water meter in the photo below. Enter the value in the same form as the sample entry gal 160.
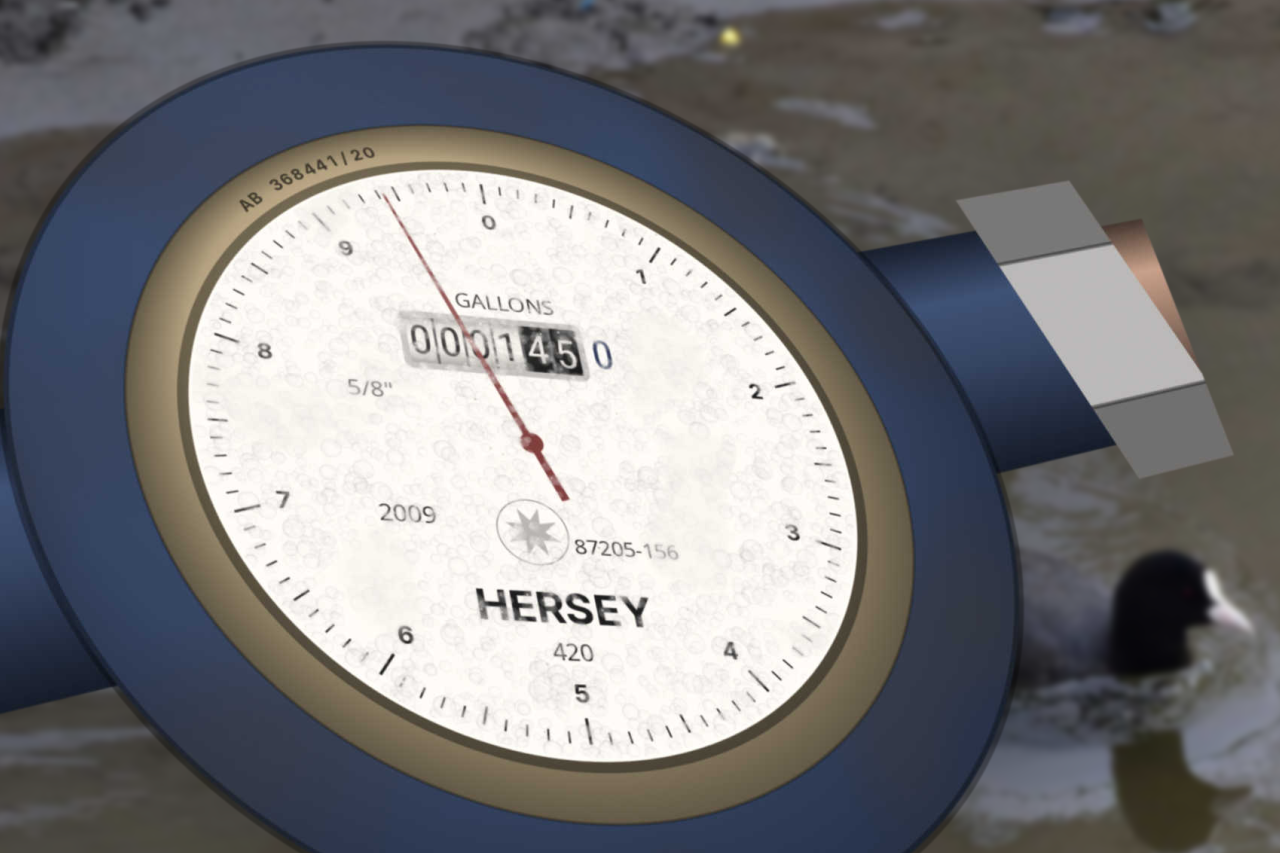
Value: gal 1449.4
